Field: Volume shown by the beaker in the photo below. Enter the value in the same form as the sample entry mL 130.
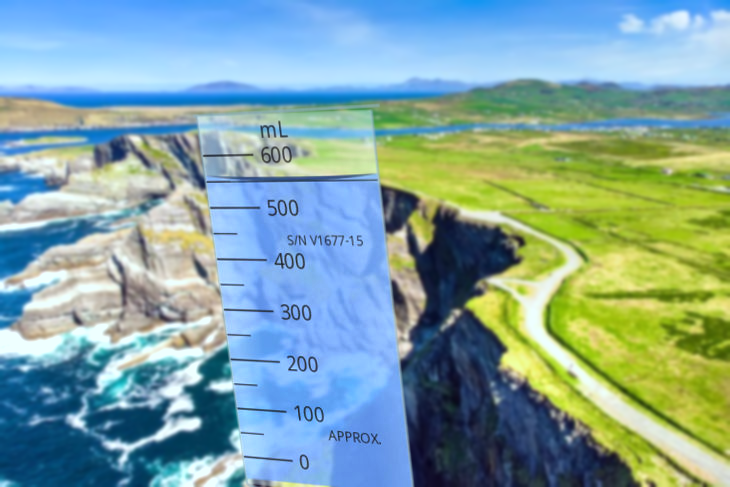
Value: mL 550
